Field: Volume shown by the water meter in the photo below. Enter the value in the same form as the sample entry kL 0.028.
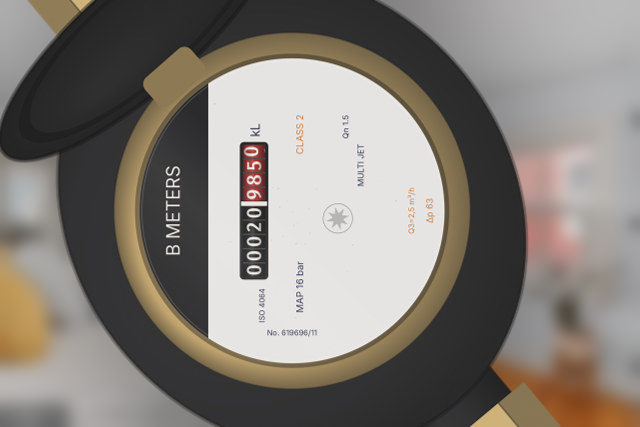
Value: kL 20.9850
